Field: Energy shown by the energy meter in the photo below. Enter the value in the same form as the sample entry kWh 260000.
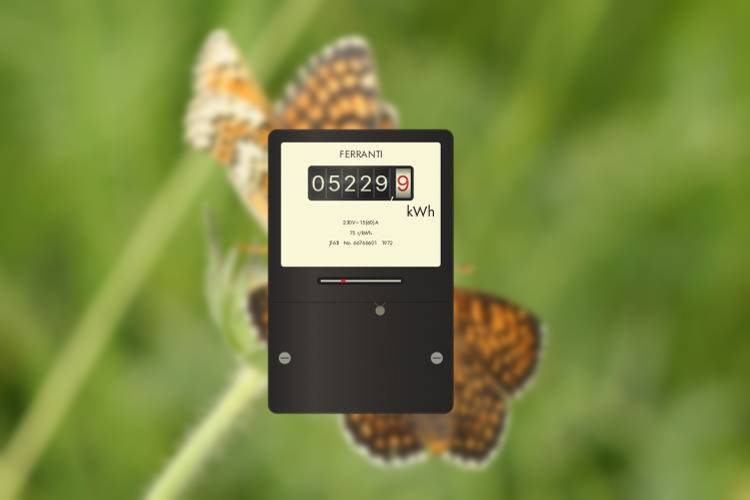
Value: kWh 5229.9
